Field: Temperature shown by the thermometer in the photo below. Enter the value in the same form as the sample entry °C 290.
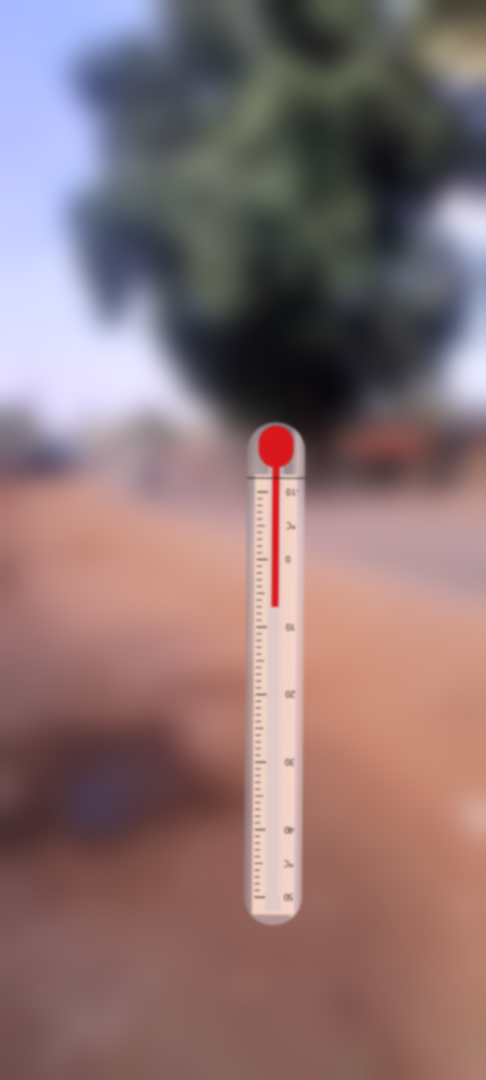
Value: °C 7
